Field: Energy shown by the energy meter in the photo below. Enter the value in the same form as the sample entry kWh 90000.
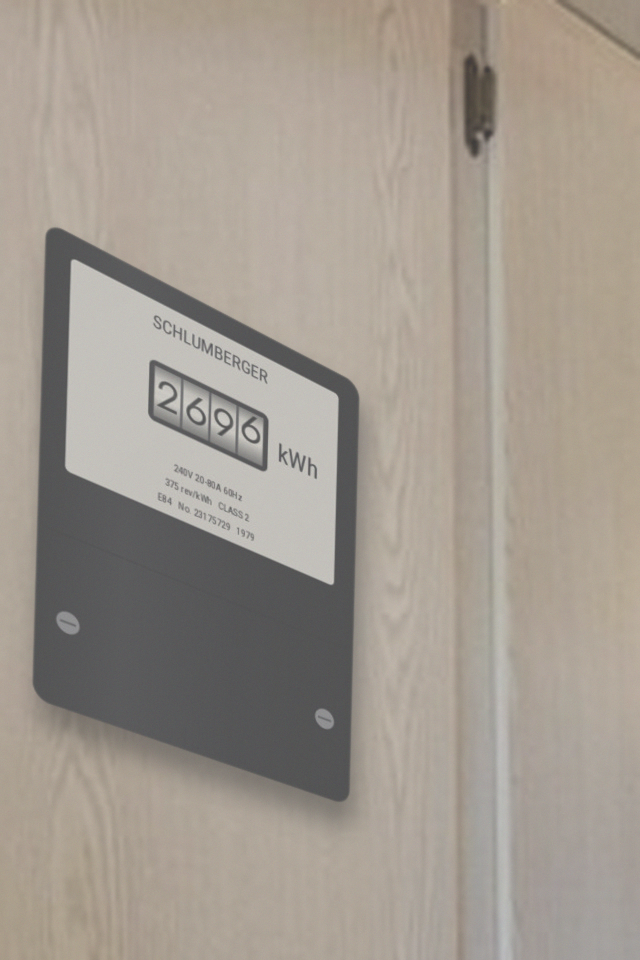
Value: kWh 2696
